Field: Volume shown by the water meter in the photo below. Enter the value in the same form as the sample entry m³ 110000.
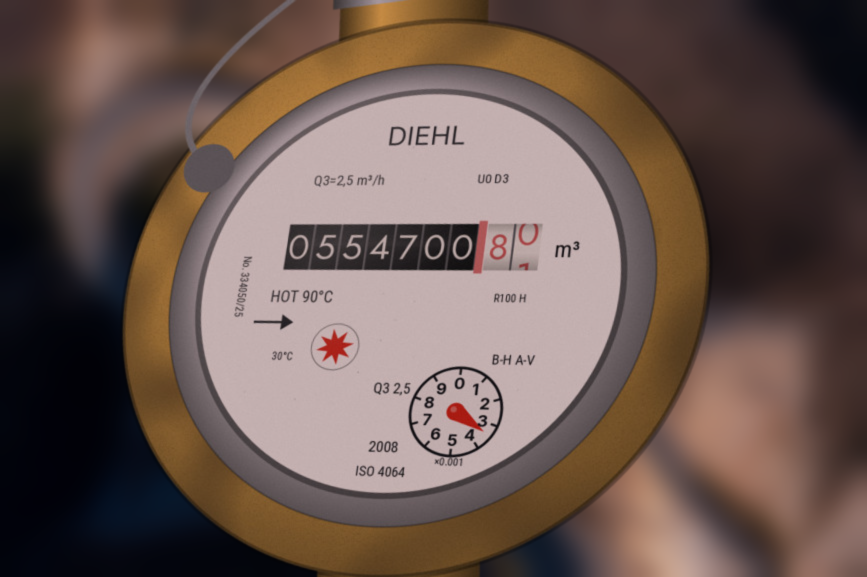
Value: m³ 554700.803
